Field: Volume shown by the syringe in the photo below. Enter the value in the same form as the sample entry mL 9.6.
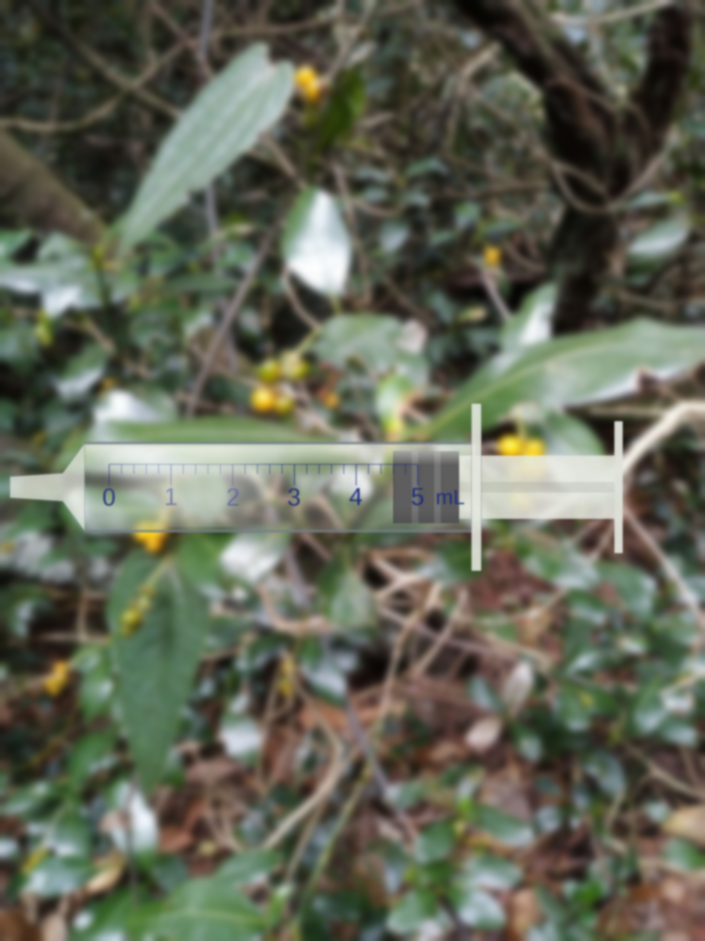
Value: mL 4.6
